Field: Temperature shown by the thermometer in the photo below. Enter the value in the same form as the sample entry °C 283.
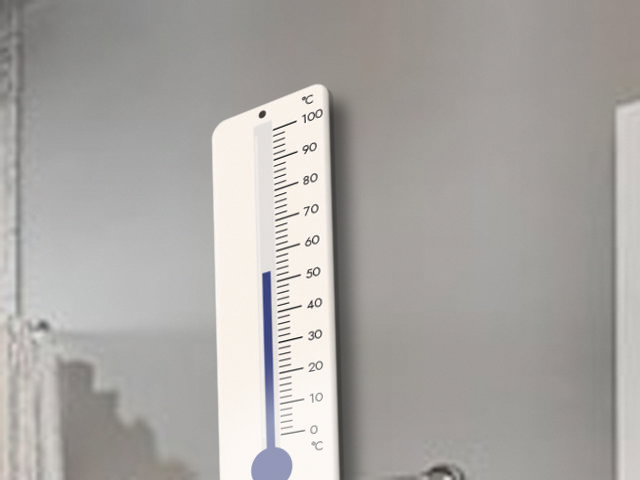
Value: °C 54
